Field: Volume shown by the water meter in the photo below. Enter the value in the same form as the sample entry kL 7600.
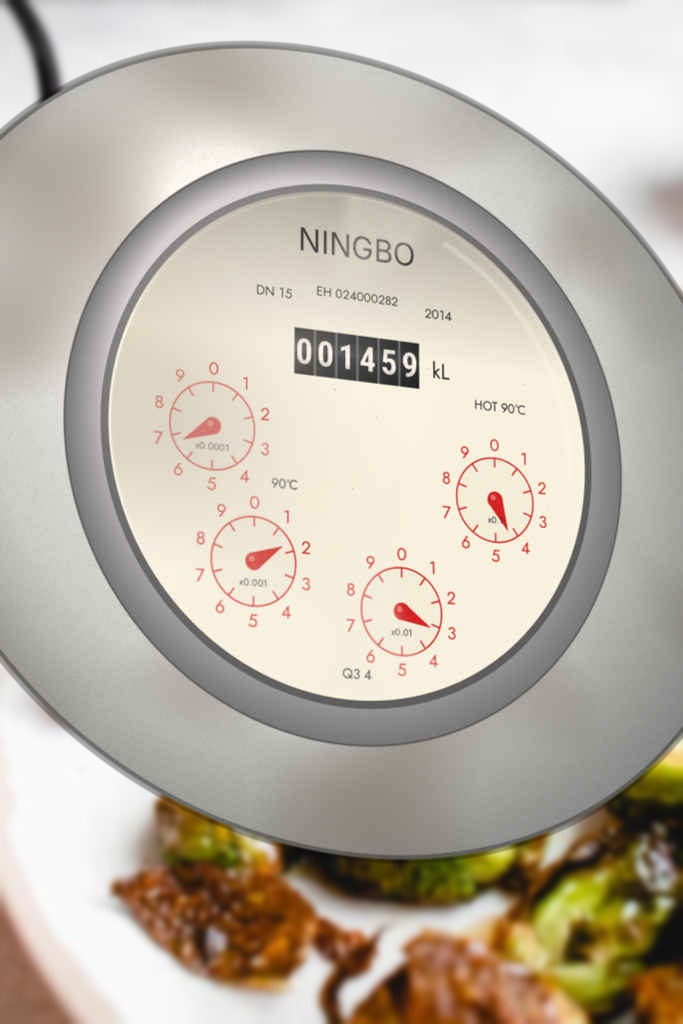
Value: kL 1459.4316
